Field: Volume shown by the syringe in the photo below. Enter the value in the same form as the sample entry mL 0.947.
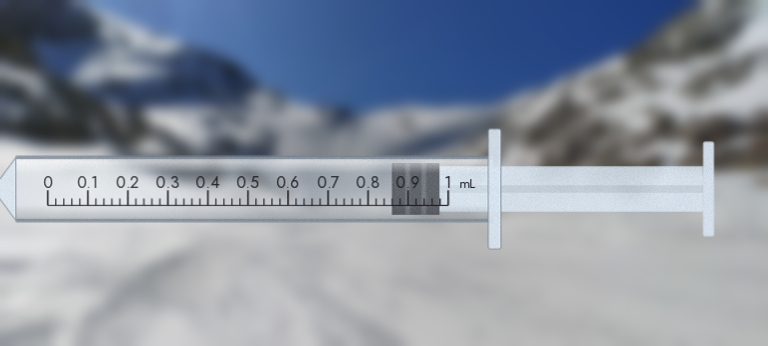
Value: mL 0.86
